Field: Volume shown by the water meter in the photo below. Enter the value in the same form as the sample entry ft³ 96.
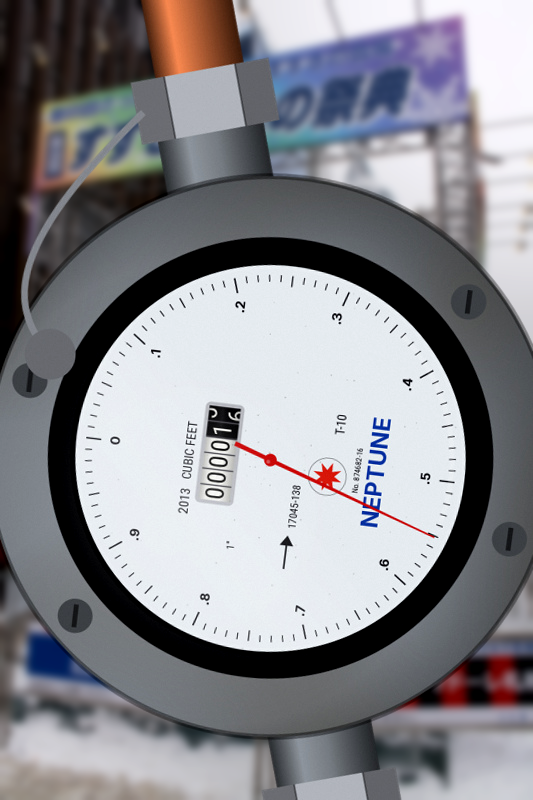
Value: ft³ 15.55
